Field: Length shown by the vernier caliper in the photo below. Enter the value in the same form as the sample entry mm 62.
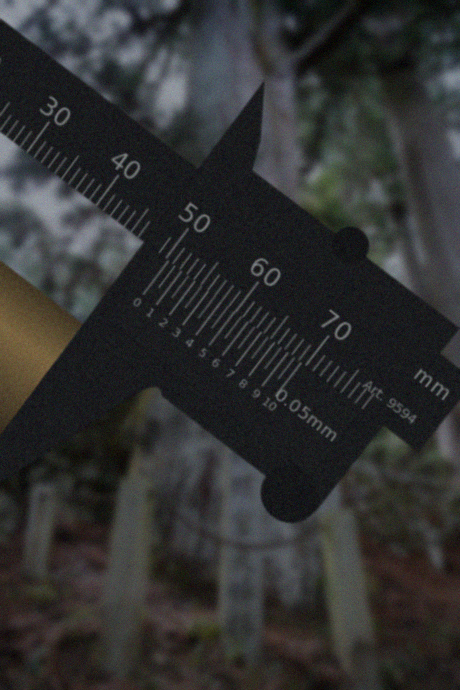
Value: mm 50.4
